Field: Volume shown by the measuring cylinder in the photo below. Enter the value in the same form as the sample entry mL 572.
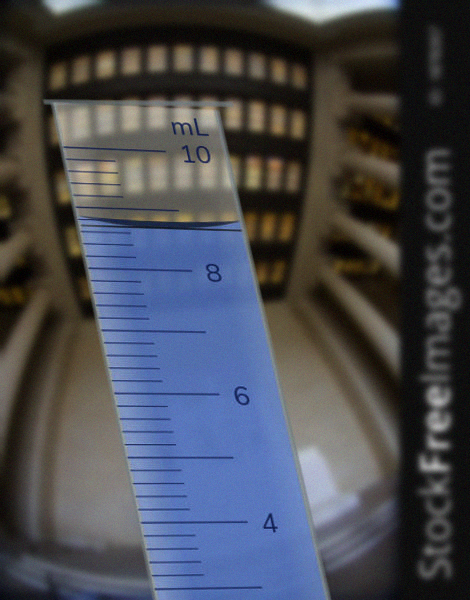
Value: mL 8.7
